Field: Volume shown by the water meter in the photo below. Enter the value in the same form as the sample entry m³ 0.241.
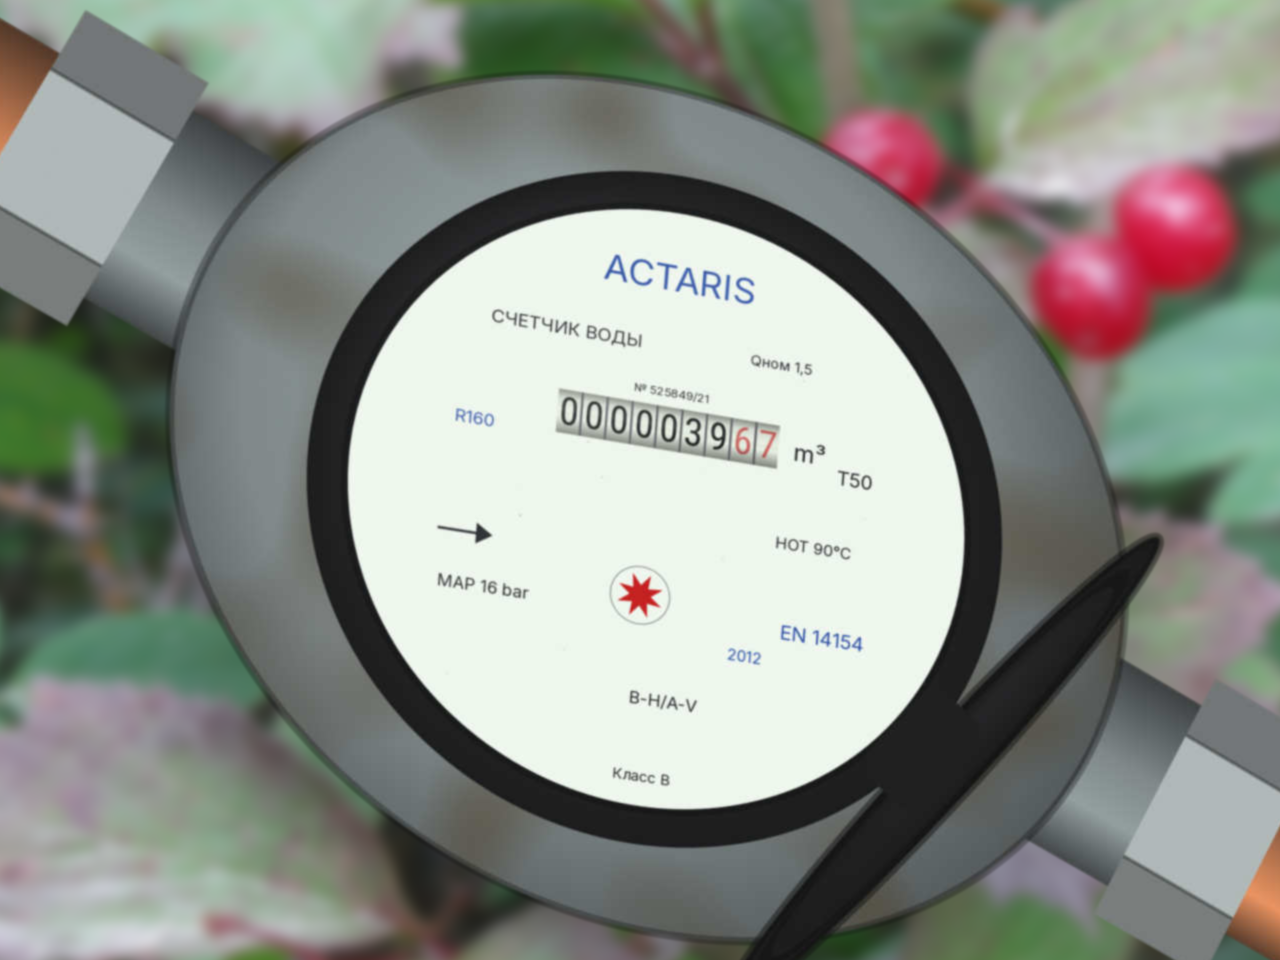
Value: m³ 39.67
